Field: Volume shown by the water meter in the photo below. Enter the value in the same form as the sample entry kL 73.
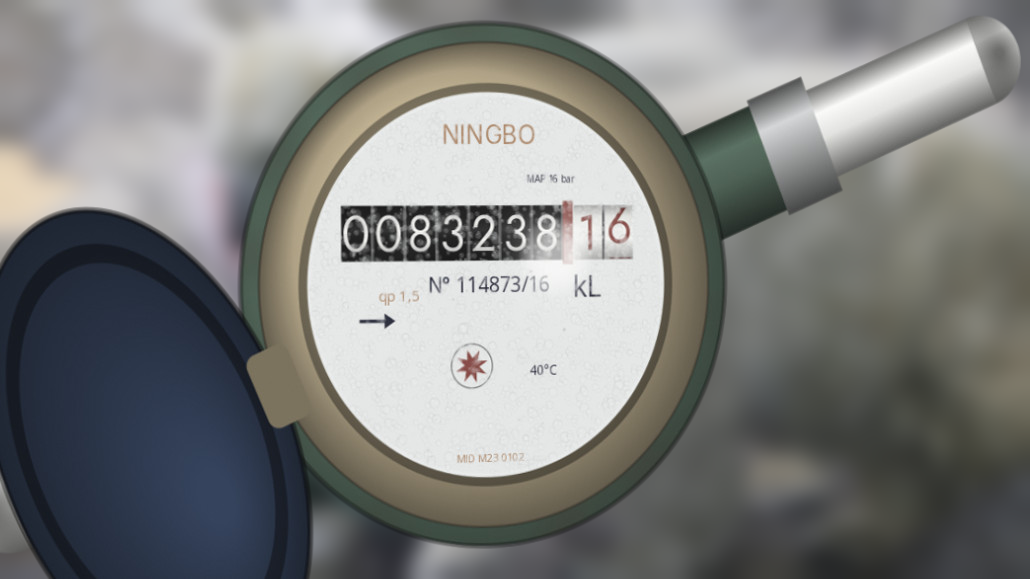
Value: kL 83238.16
